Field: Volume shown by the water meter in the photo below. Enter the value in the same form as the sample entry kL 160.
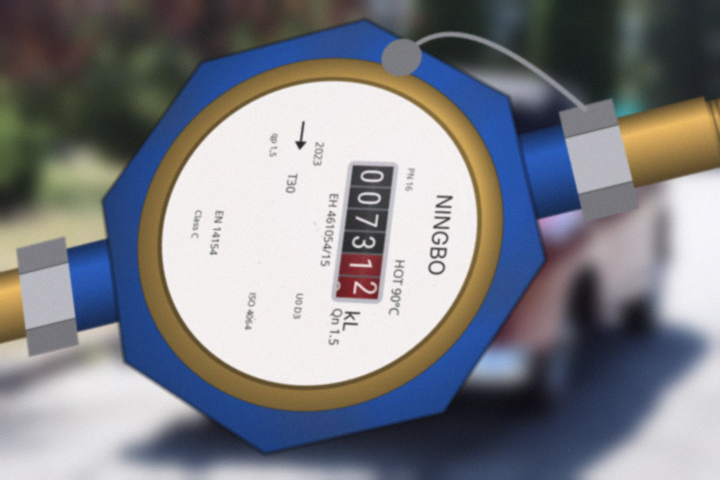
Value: kL 73.12
